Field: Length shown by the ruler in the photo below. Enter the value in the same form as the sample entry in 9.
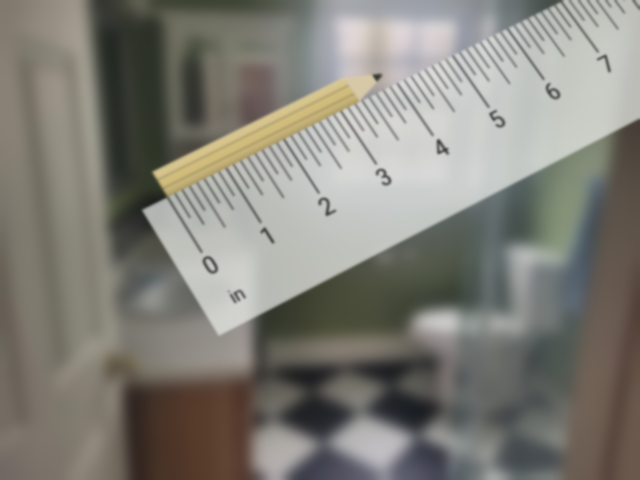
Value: in 3.875
